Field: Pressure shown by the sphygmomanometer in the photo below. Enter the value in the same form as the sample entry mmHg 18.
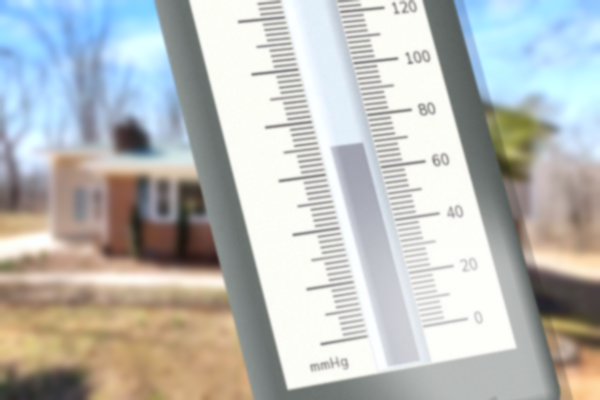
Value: mmHg 70
